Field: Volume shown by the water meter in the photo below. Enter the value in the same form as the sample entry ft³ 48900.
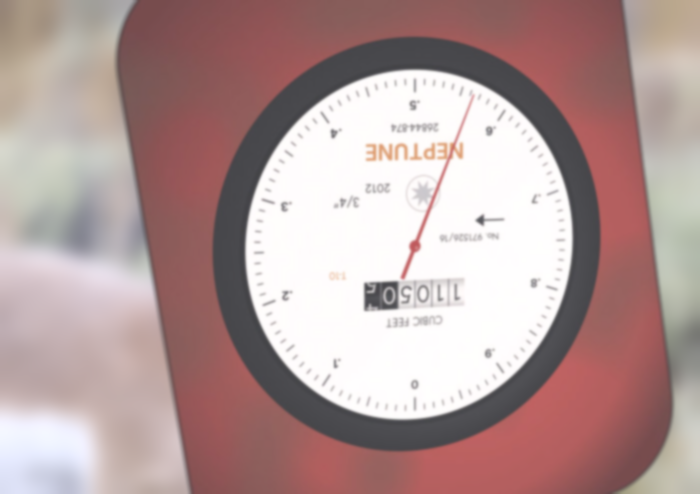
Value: ft³ 110504.56
